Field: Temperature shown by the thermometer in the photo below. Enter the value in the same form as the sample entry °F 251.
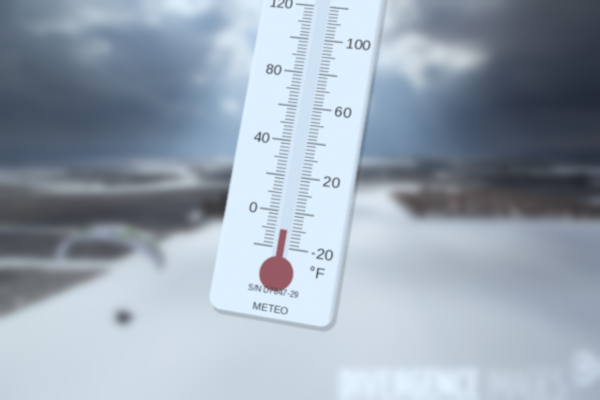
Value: °F -10
